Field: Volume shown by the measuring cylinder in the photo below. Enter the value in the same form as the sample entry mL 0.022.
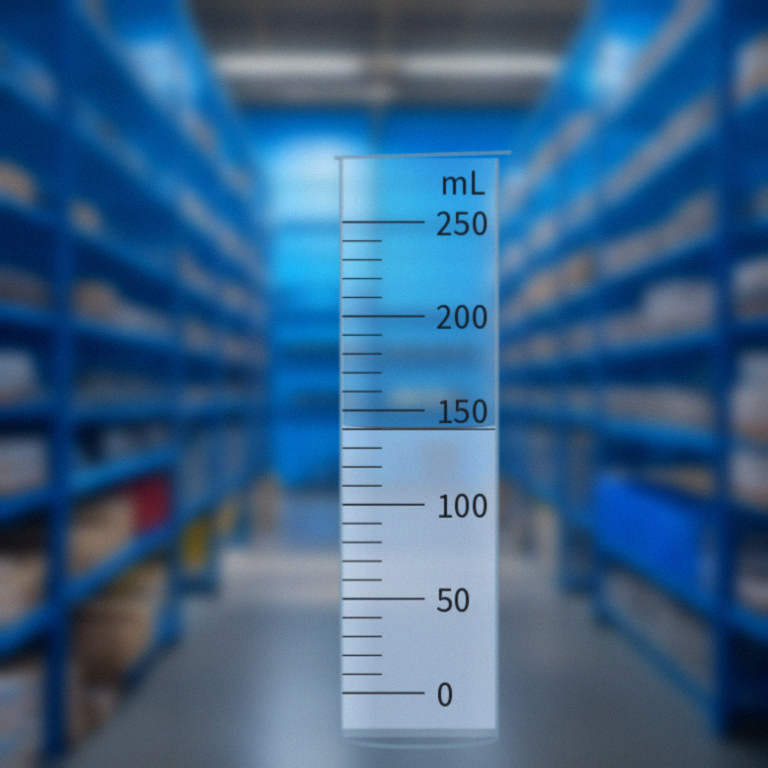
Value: mL 140
